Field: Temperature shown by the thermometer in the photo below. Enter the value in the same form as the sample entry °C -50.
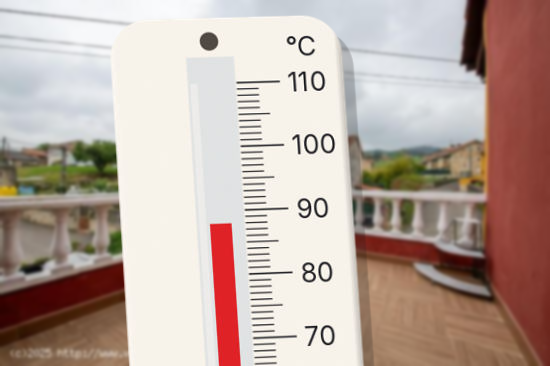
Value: °C 88
